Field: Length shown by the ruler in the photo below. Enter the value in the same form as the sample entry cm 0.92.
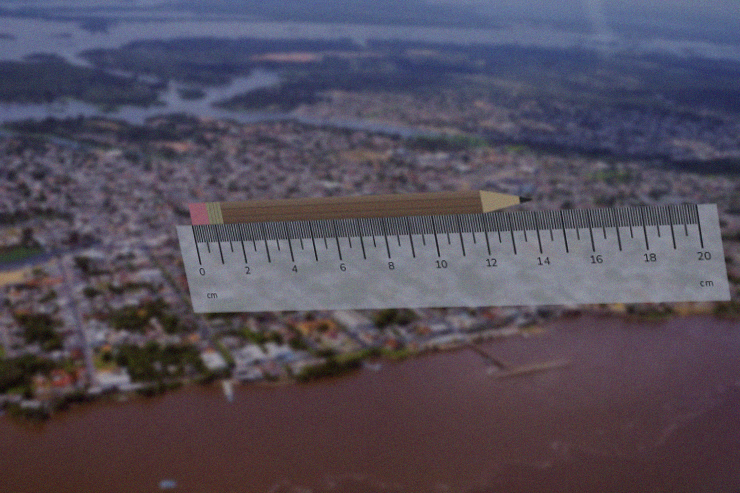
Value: cm 14
